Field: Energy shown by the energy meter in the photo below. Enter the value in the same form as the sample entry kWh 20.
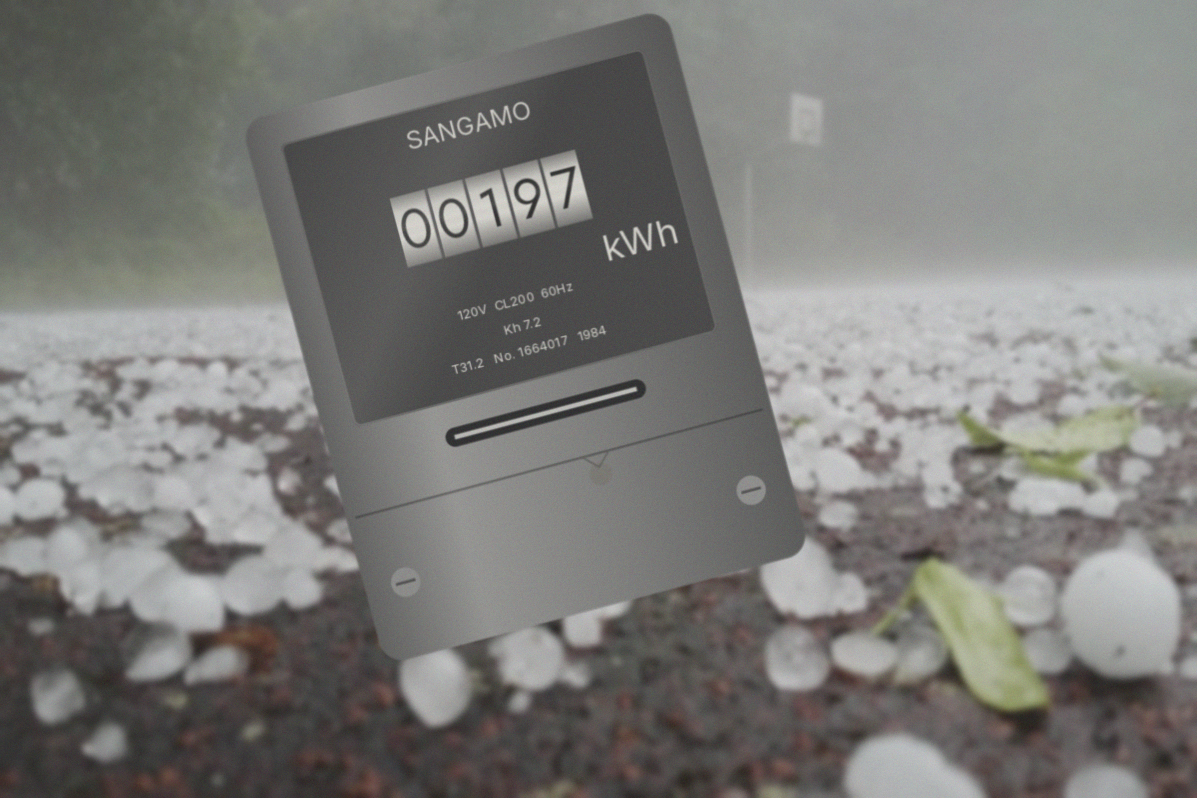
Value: kWh 197
